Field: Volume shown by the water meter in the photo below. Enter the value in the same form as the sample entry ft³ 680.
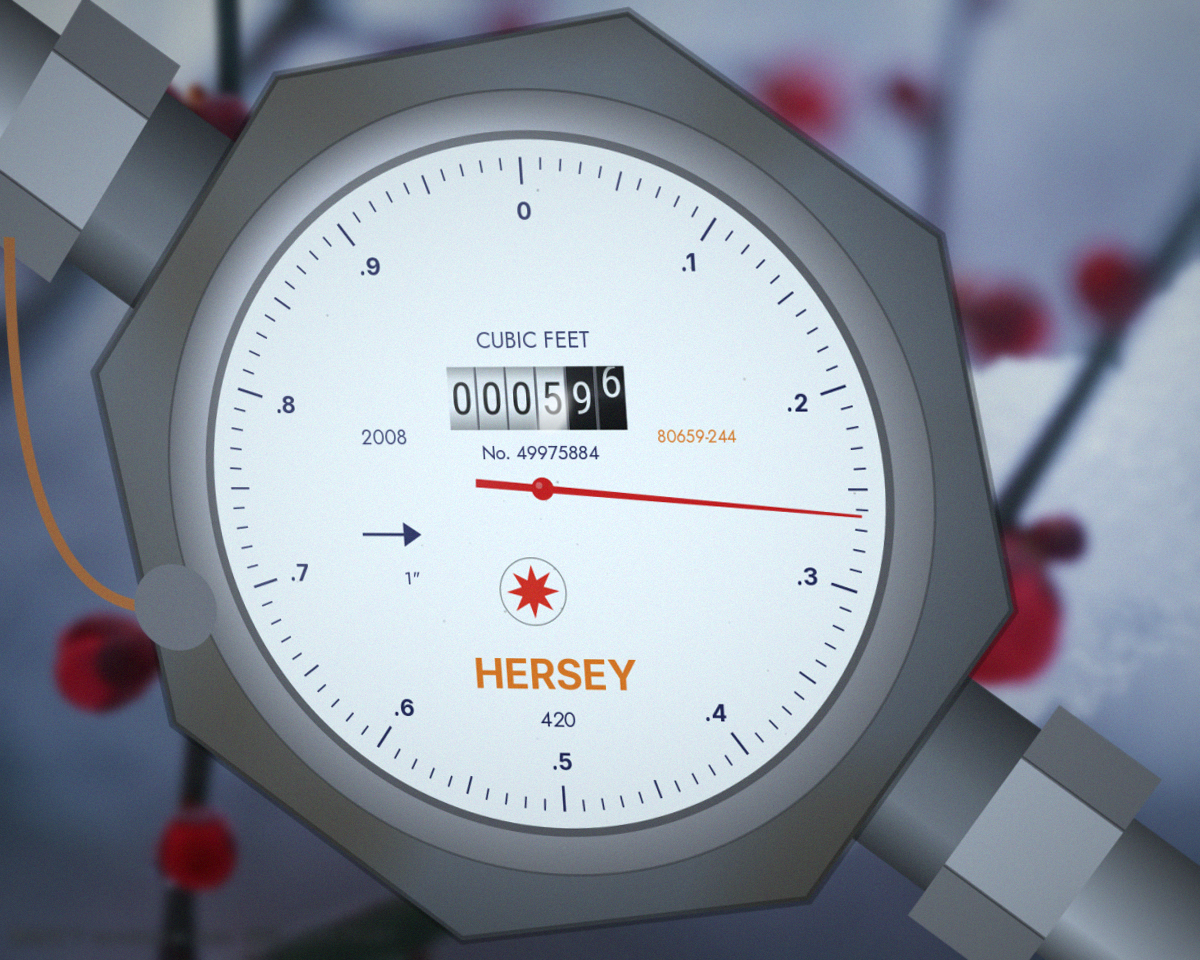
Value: ft³ 596.26
